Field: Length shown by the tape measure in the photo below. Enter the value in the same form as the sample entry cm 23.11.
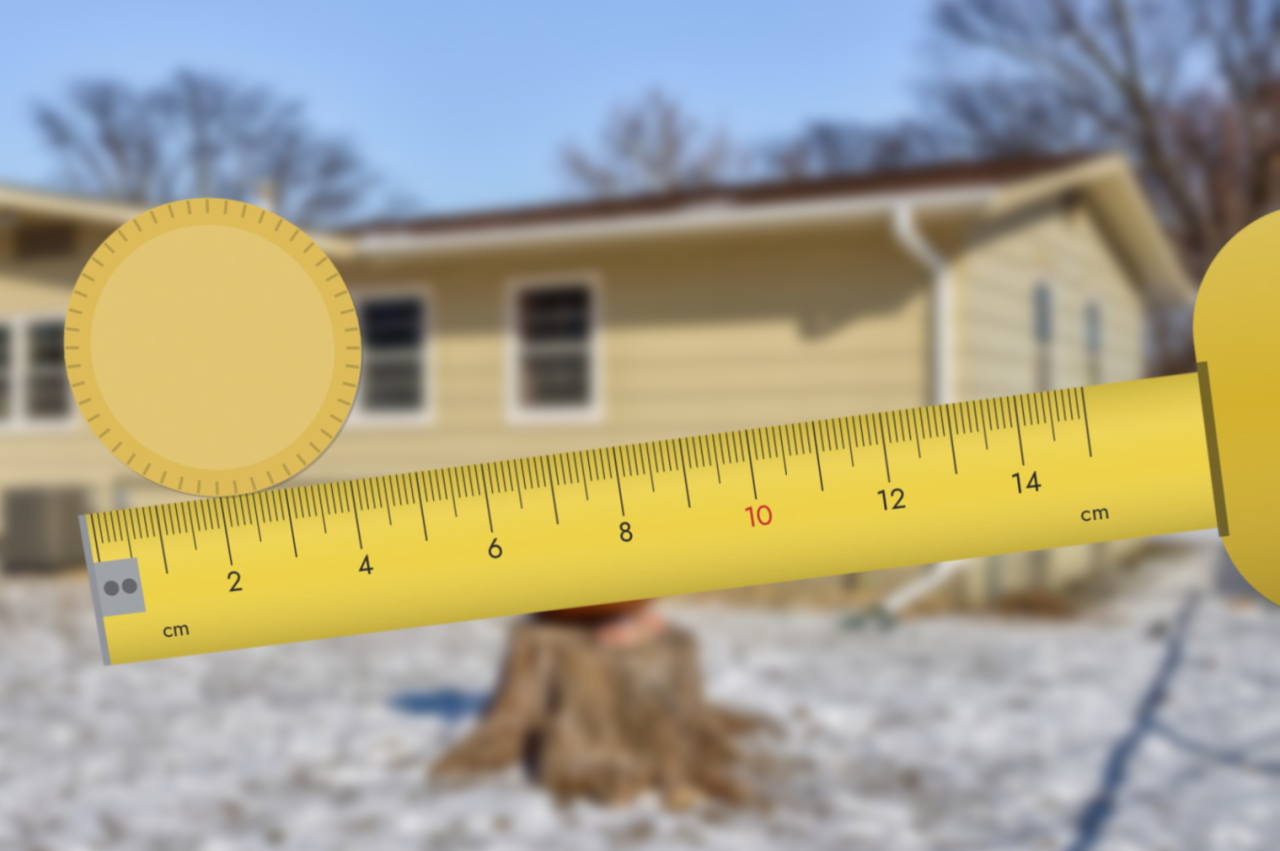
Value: cm 4.5
